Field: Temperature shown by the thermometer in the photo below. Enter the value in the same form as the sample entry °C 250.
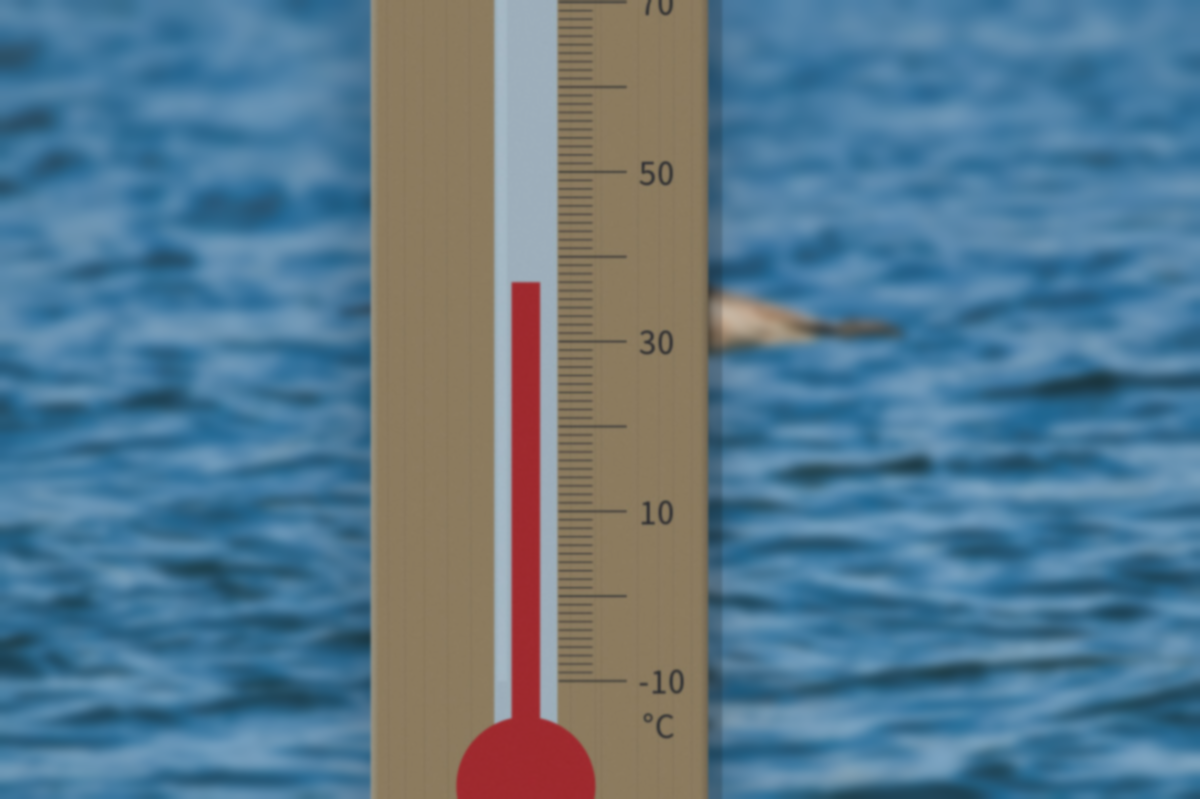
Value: °C 37
